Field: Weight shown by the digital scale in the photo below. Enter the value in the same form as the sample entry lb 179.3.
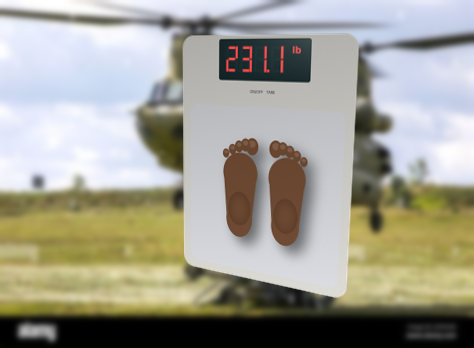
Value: lb 231.1
